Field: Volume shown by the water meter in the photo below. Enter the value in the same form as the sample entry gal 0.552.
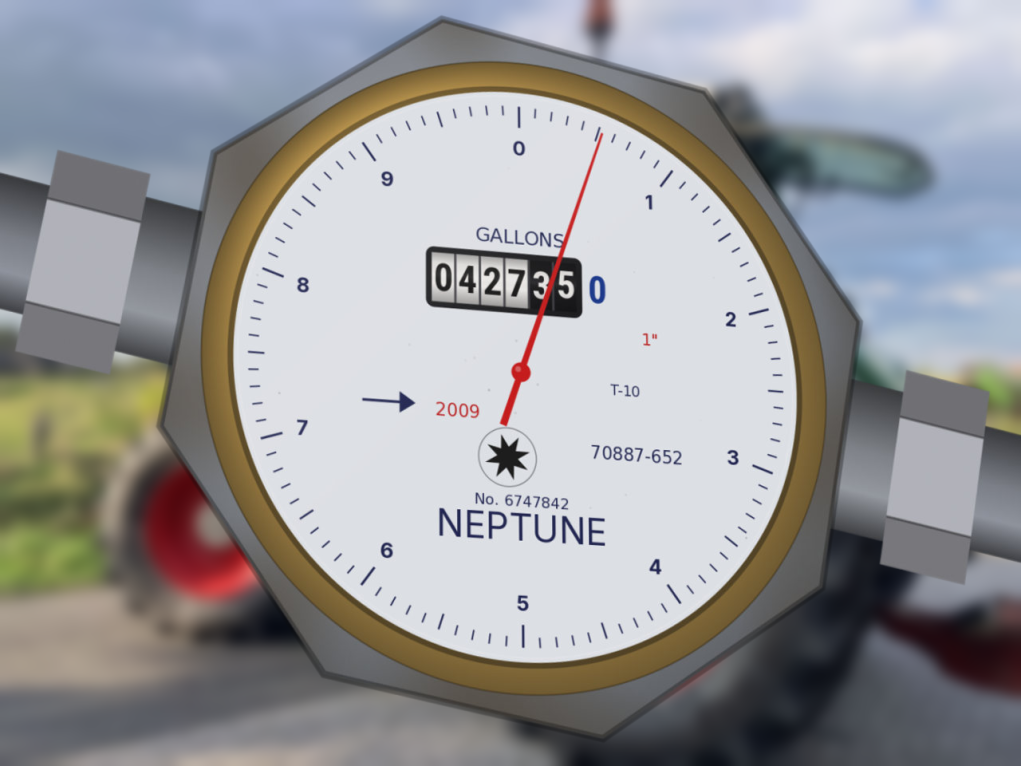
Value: gal 427350.5
